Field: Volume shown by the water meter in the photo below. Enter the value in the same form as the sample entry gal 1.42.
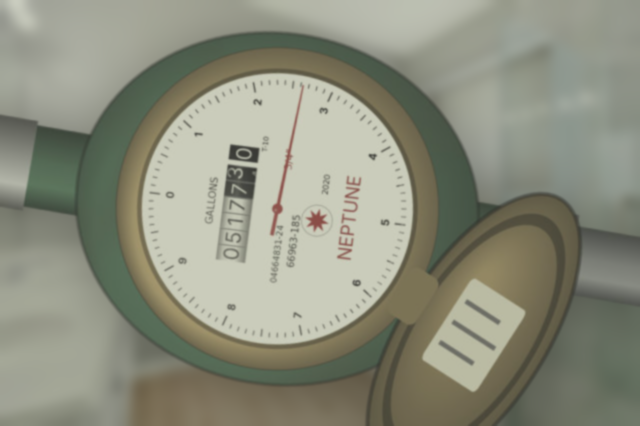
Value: gal 517732.6
